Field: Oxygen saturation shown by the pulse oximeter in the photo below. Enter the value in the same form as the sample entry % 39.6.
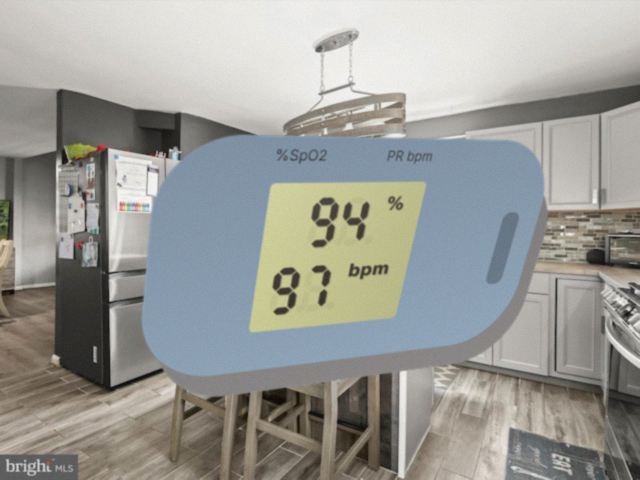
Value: % 94
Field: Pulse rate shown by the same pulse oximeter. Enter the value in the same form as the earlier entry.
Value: bpm 97
